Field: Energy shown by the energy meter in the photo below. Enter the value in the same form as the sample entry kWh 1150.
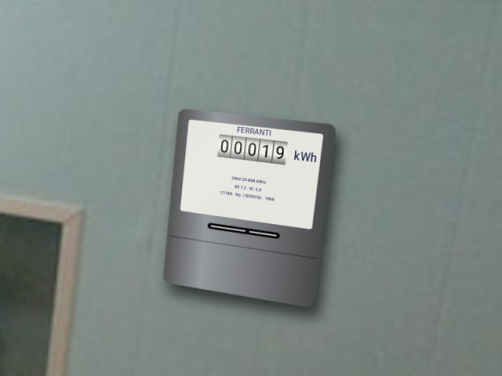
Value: kWh 19
